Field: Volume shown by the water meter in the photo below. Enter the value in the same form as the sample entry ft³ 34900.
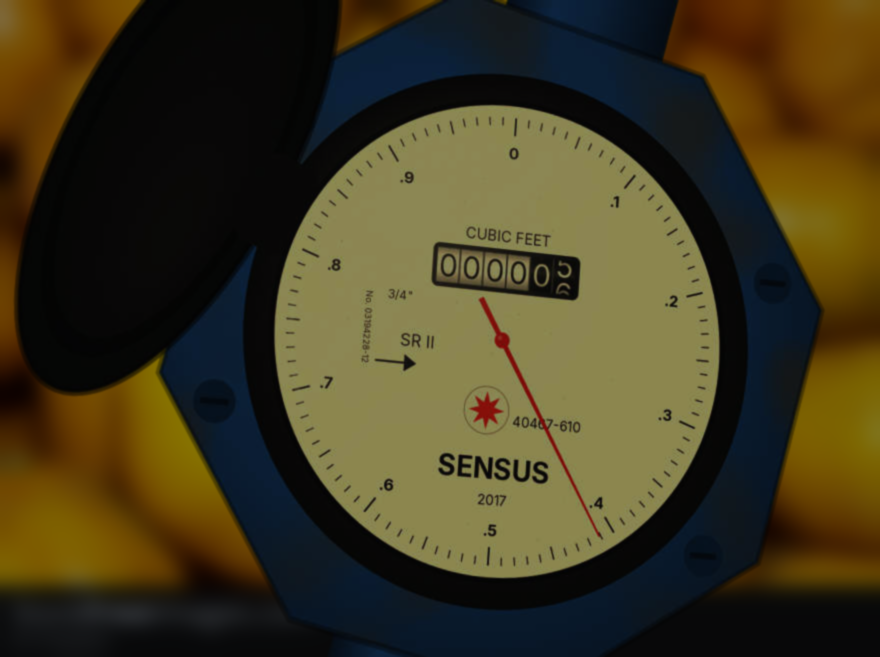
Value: ft³ 5.41
